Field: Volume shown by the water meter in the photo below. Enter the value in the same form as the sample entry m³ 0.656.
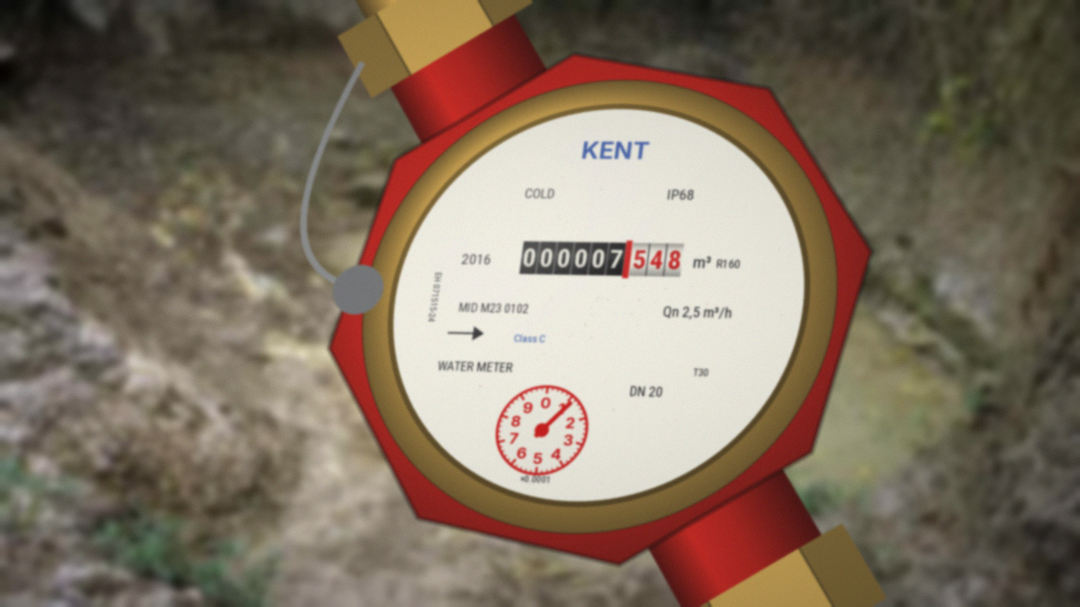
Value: m³ 7.5481
